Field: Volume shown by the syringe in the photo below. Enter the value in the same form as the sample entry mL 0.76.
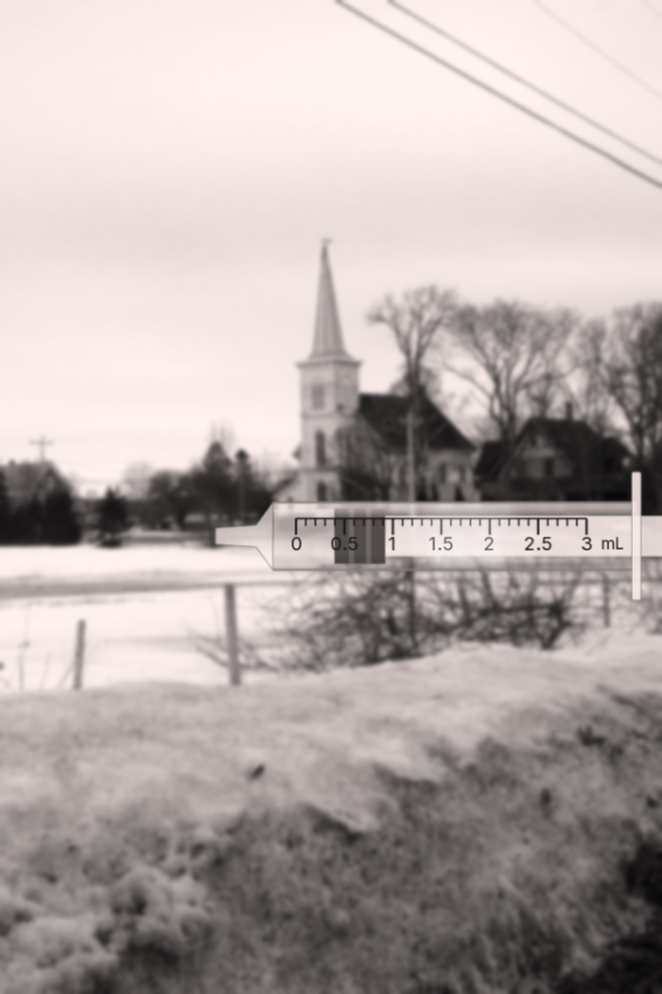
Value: mL 0.4
